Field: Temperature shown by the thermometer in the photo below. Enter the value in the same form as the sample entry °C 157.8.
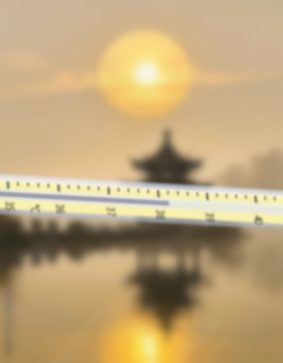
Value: °C 38.2
